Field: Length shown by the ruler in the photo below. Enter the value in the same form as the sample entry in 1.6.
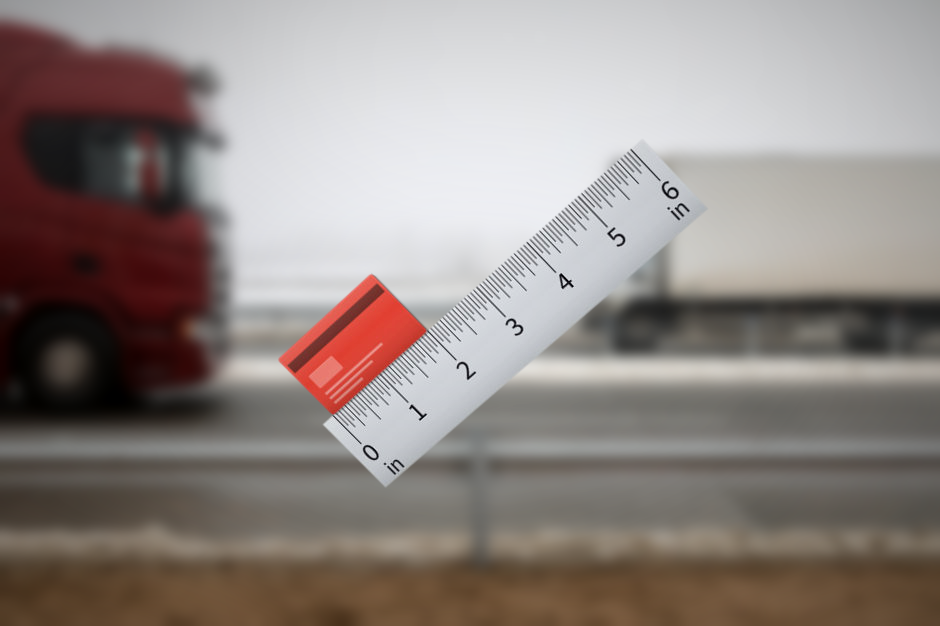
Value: in 2
